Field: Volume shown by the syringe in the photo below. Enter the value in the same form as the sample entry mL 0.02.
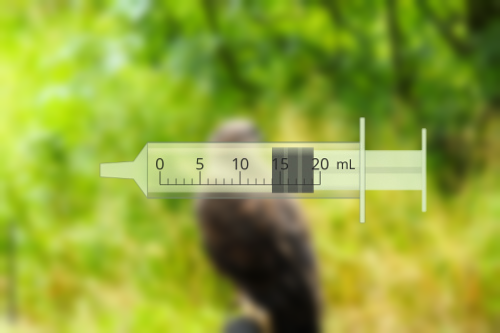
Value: mL 14
